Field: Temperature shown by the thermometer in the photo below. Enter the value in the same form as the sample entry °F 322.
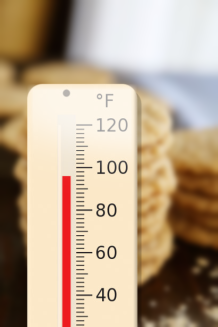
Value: °F 96
